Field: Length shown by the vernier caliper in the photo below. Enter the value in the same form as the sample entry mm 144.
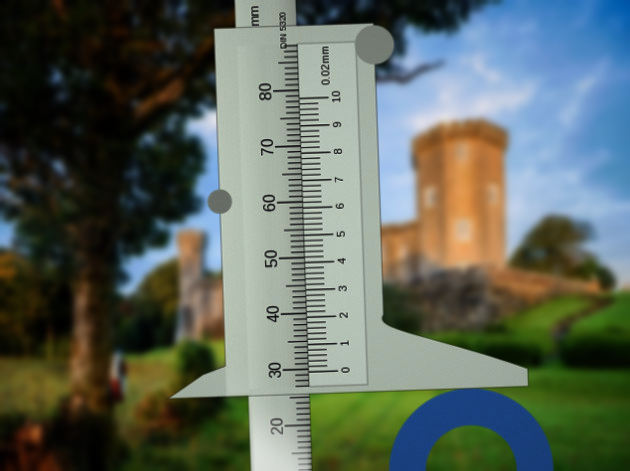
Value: mm 29.5
